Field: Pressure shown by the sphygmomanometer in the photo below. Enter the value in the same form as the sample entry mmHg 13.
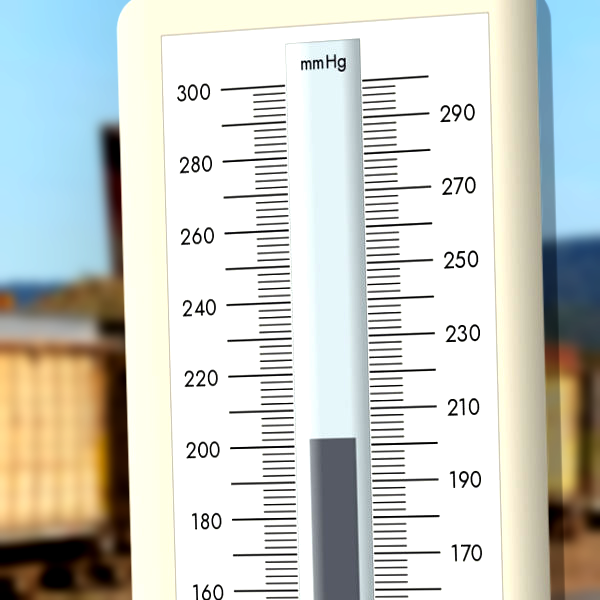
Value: mmHg 202
